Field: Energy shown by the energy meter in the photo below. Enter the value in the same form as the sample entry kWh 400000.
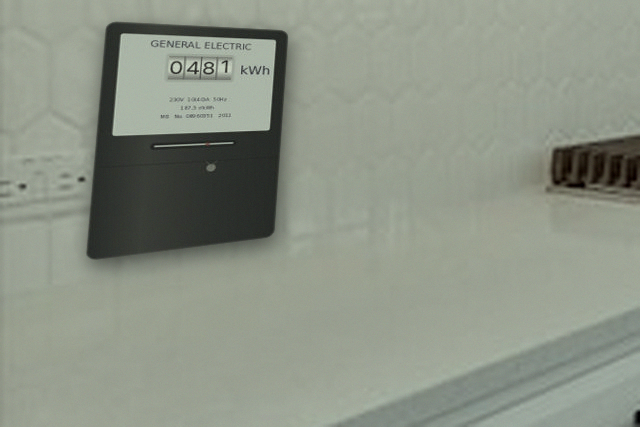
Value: kWh 481
